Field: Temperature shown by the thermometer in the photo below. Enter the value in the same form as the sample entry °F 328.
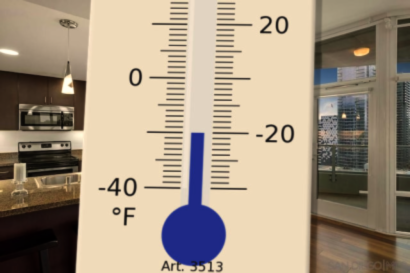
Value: °F -20
